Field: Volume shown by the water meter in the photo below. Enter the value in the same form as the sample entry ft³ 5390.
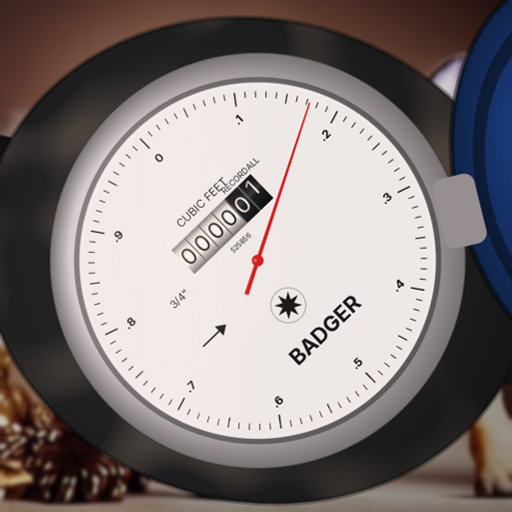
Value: ft³ 1.17
